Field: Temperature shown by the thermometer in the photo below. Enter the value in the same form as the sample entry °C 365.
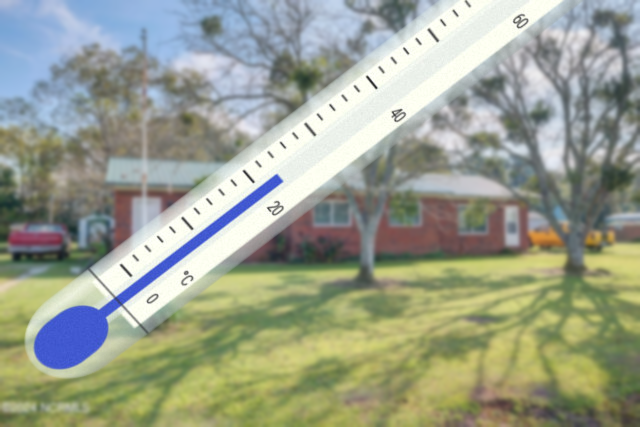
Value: °C 23
